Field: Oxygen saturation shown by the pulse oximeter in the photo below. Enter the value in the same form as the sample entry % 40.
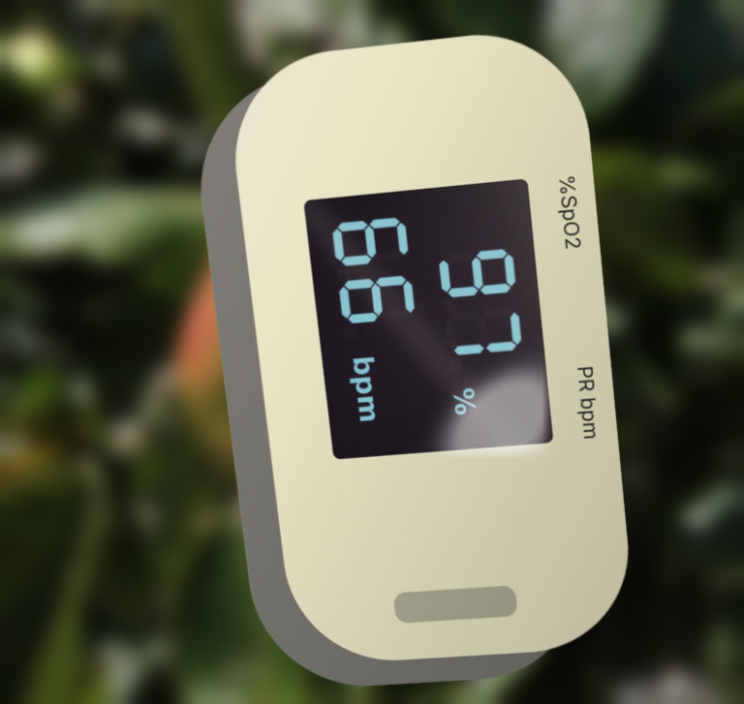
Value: % 97
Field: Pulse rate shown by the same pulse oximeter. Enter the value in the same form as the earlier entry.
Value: bpm 66
